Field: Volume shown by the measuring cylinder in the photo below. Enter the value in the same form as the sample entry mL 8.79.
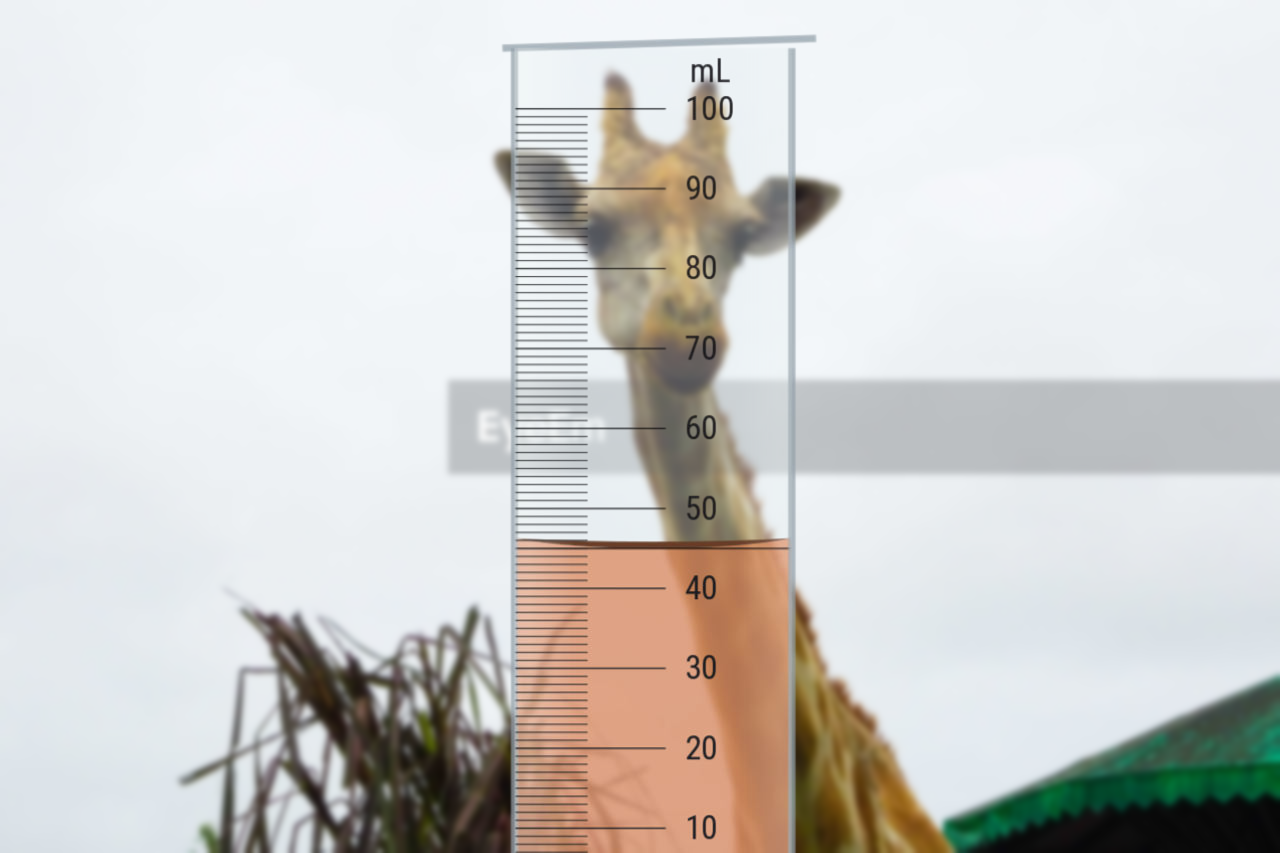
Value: mL 45
